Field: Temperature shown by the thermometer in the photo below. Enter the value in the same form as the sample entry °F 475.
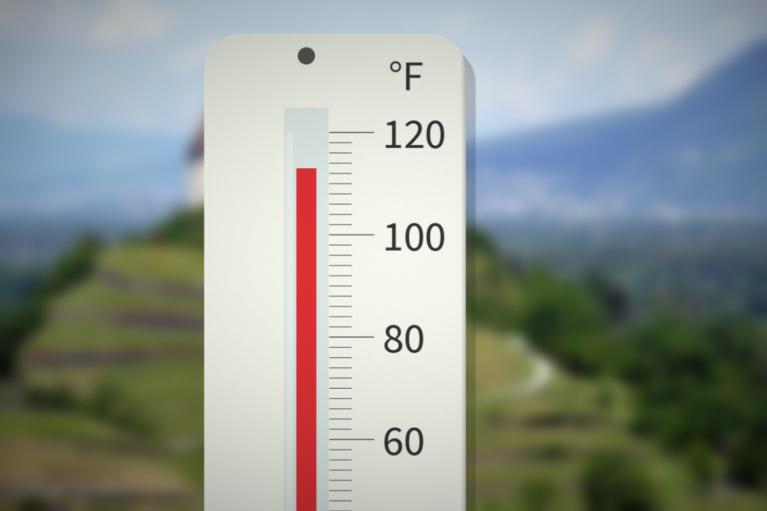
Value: °F 113
